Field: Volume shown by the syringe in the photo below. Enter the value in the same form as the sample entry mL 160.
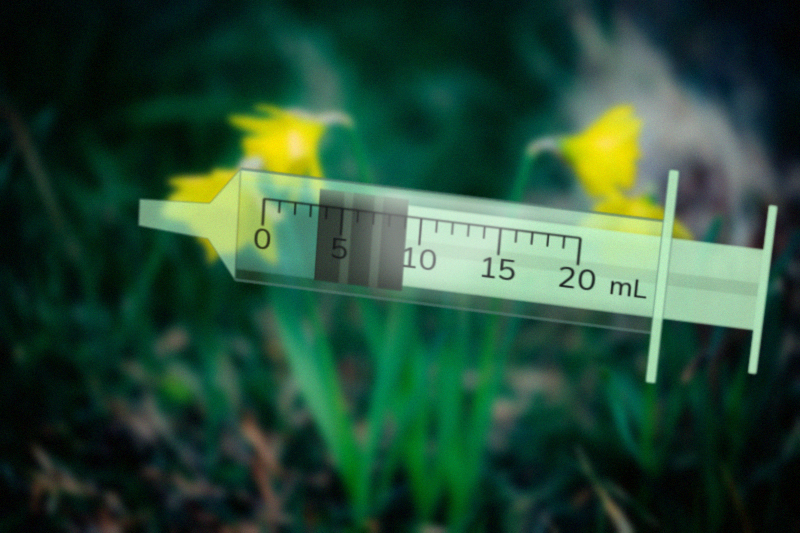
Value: mL 3.5
